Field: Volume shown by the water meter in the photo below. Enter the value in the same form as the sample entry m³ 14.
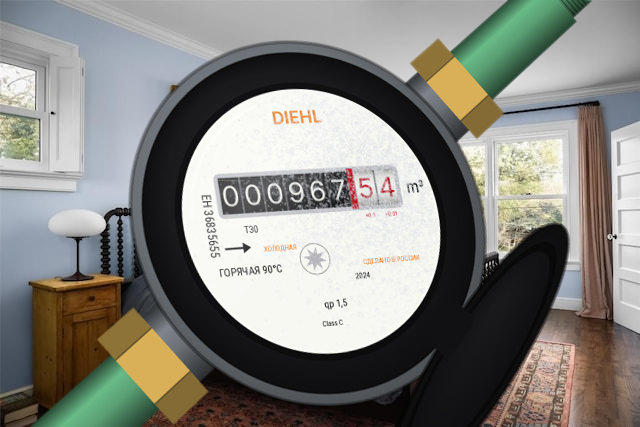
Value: m³ 967.54
